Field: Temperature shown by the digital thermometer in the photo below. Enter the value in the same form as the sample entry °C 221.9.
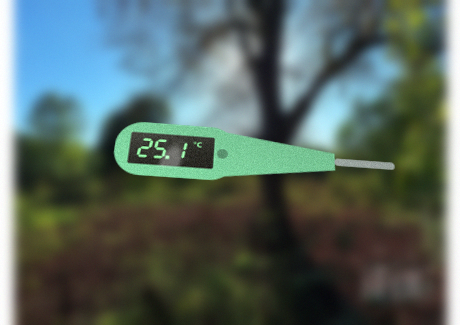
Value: °C 25.1
